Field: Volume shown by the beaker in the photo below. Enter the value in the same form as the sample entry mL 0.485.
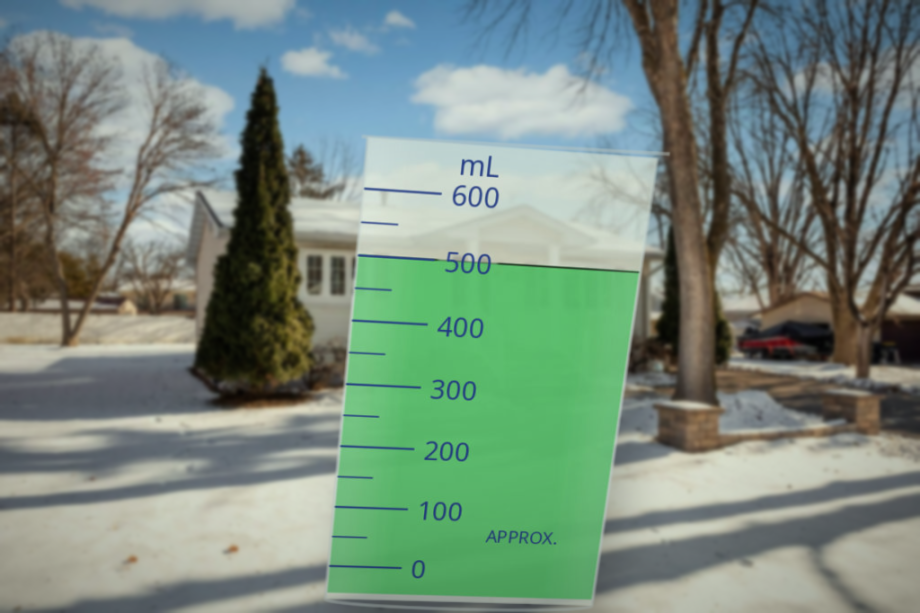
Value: mL 500
